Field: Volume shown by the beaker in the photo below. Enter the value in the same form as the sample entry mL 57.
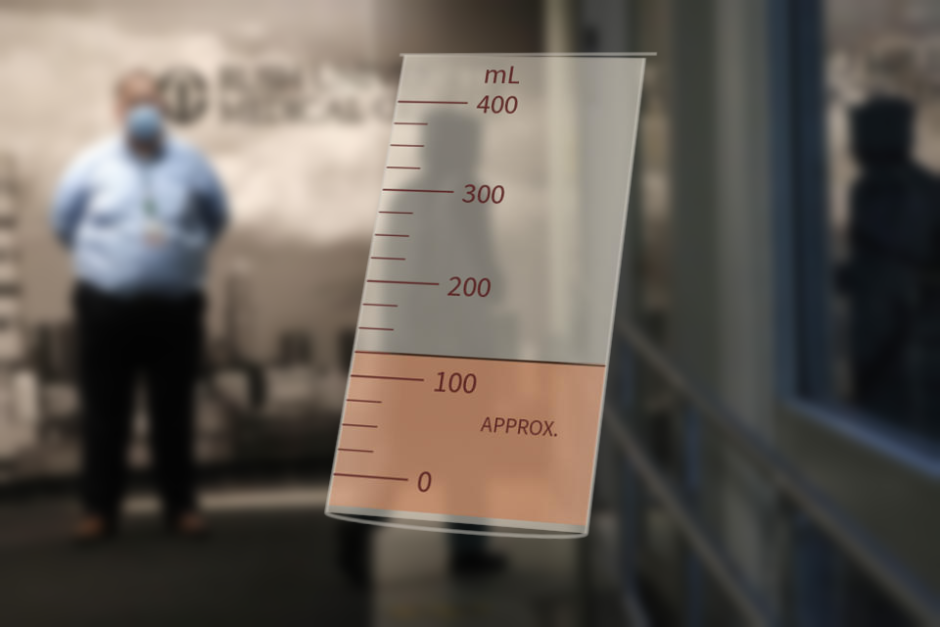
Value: mL 125
